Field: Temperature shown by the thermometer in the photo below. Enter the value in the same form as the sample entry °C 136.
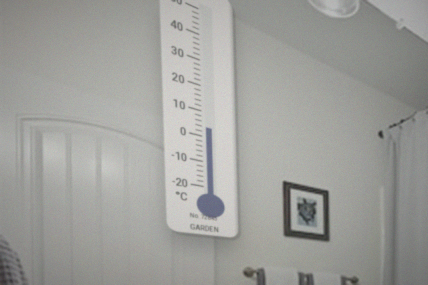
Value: °C 4
